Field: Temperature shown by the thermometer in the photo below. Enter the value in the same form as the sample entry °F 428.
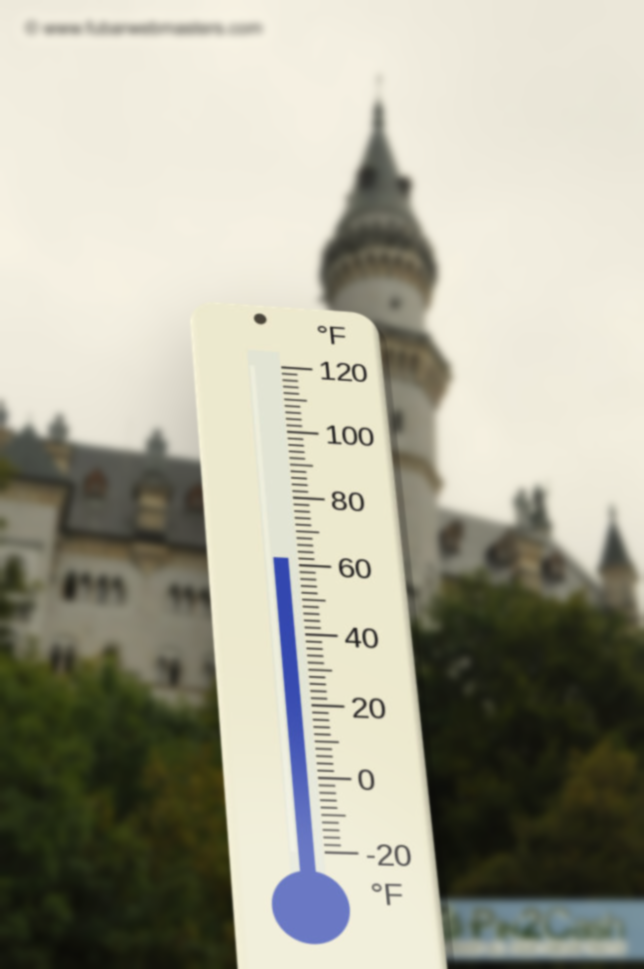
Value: °F 62
